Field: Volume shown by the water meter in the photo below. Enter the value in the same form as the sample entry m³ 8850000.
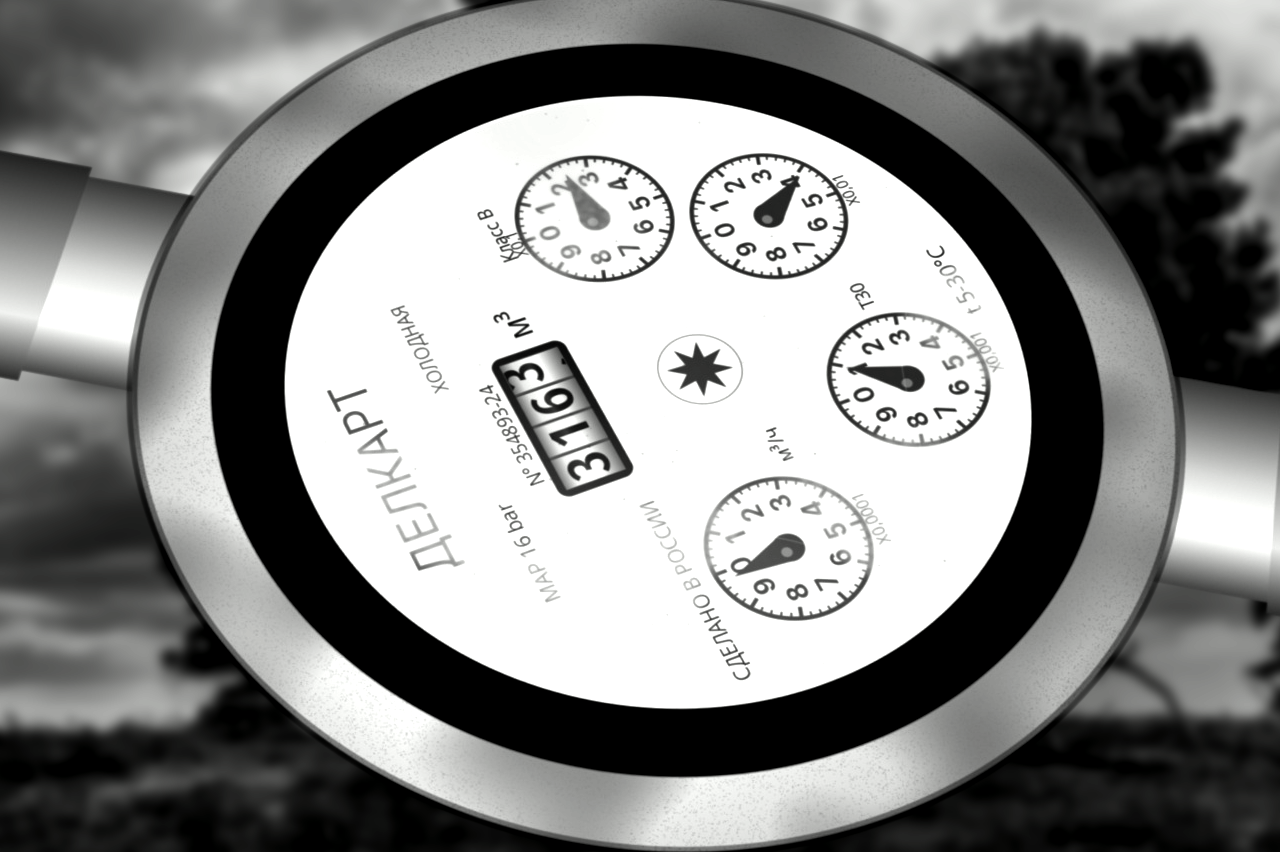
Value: m³ 3163.2409
